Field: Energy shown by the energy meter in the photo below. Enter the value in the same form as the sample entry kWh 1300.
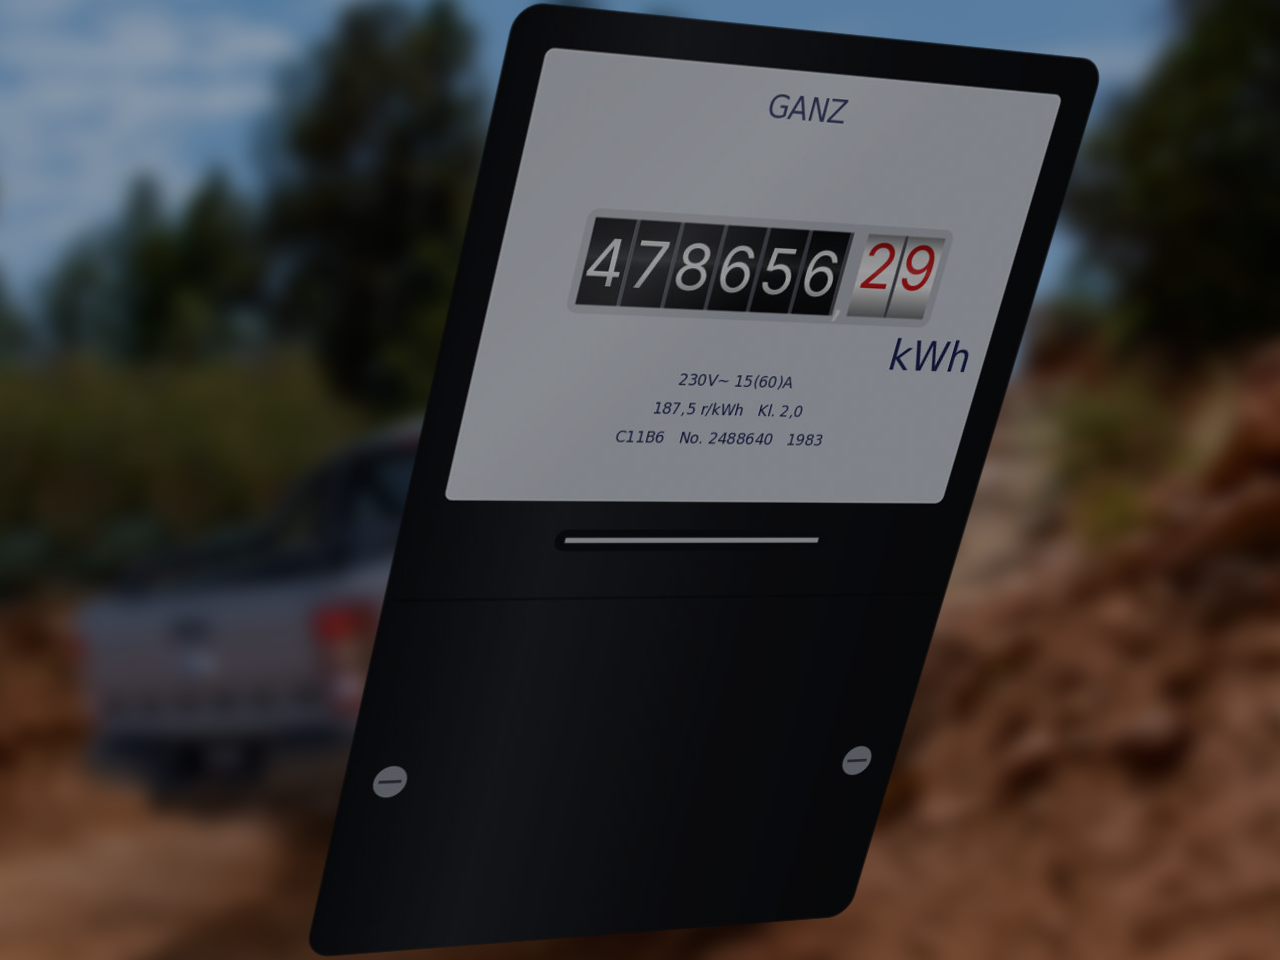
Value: kWh 478656.29
